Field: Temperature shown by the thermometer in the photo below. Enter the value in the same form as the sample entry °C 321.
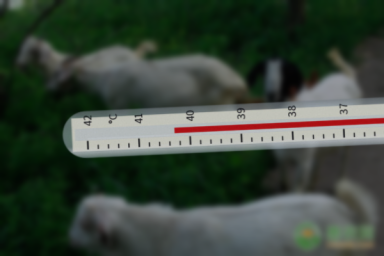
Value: °C 40.3
